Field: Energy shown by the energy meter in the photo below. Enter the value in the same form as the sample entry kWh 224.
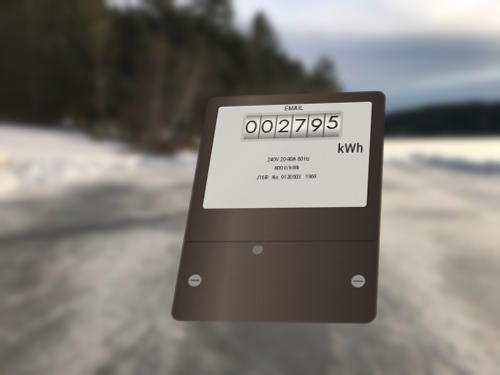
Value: kWh 2795
